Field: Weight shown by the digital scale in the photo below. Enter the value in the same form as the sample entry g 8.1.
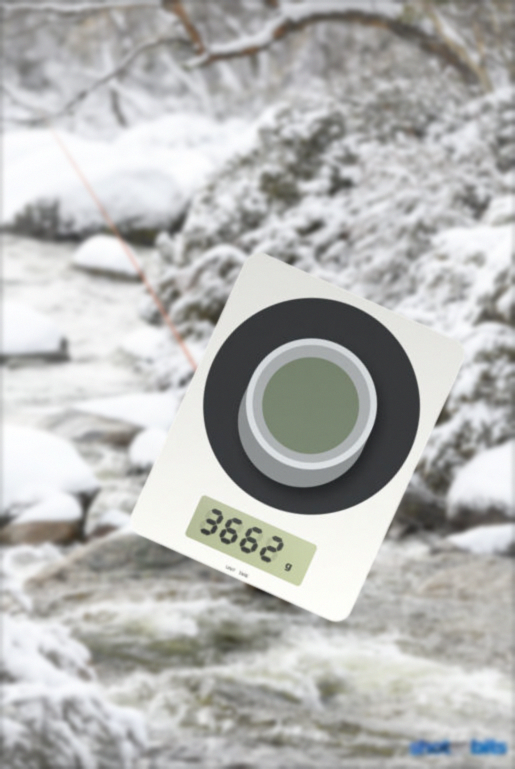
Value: g 3662
